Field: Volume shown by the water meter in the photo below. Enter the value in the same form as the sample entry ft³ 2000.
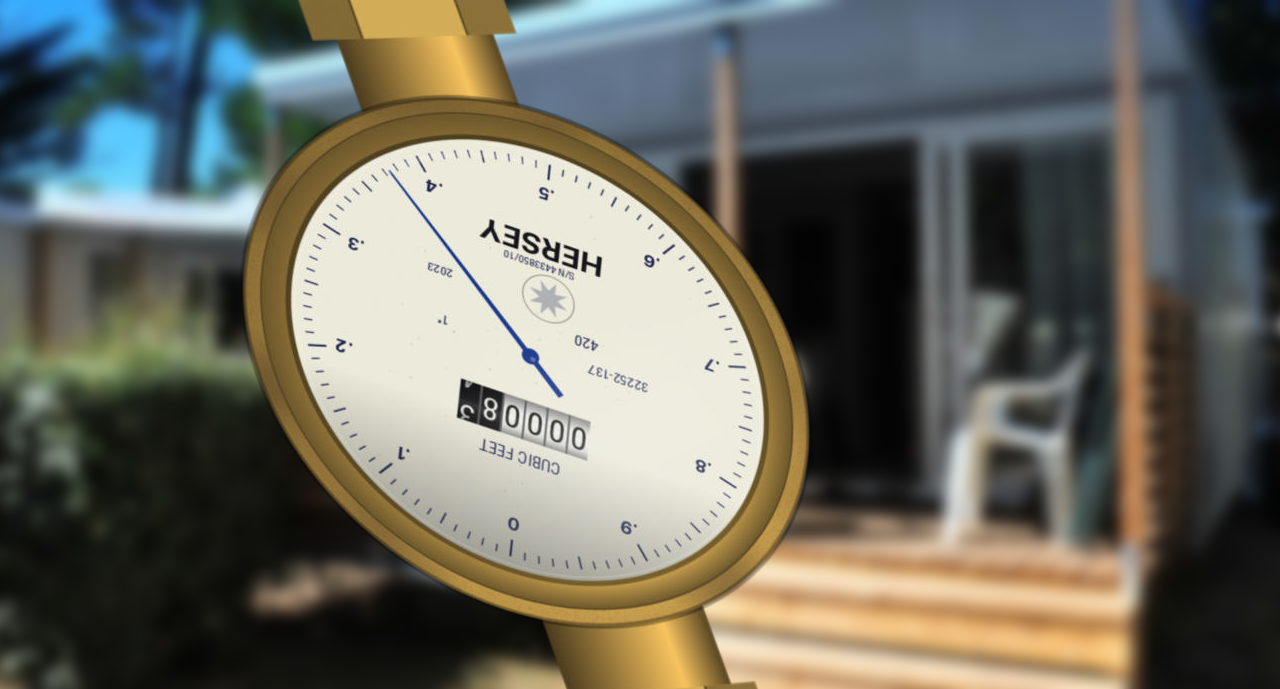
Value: ft³ 83.37
